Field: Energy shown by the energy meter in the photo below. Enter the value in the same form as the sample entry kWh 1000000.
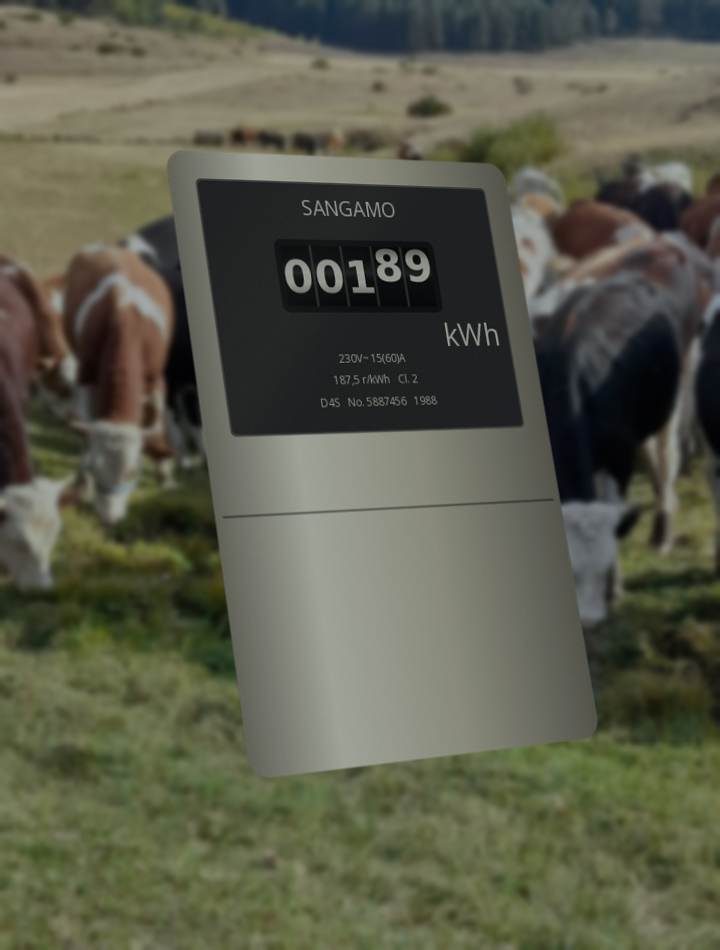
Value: kWh 189
